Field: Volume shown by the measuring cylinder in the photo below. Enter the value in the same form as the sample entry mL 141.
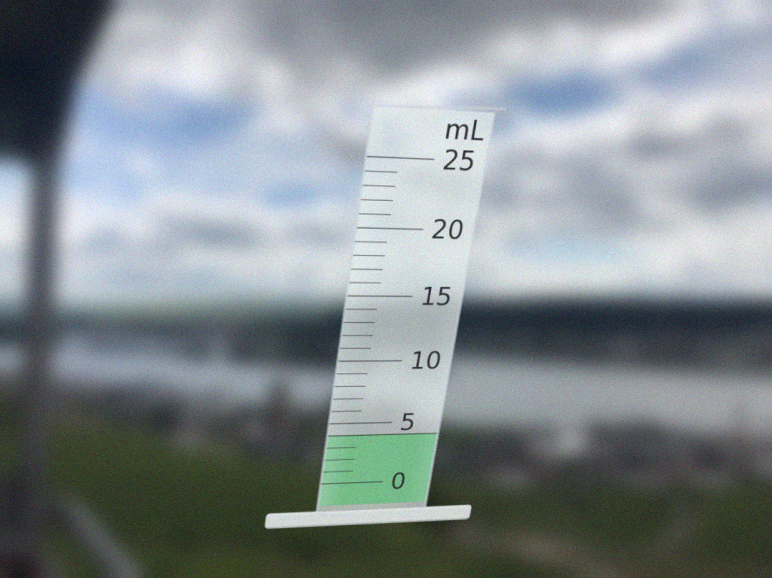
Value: mL 4
